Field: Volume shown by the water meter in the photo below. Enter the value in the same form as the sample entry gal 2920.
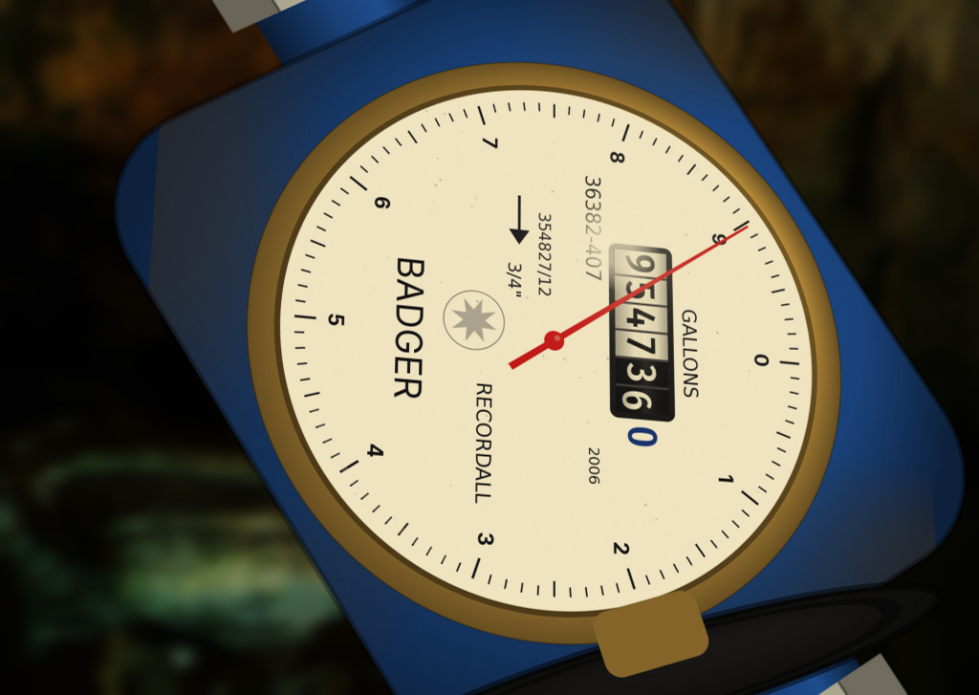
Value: gal 9547359.0
